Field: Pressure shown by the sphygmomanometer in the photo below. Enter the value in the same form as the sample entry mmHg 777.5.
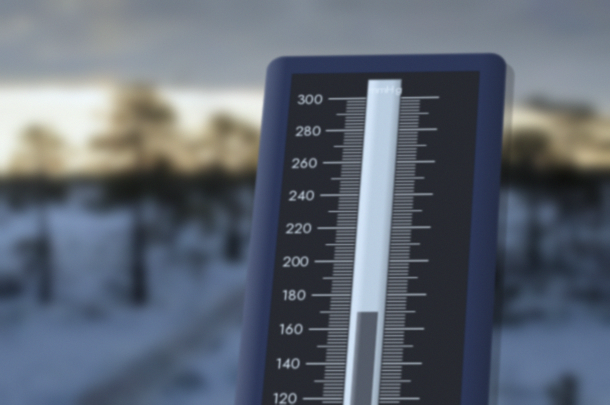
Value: mmHg 170
